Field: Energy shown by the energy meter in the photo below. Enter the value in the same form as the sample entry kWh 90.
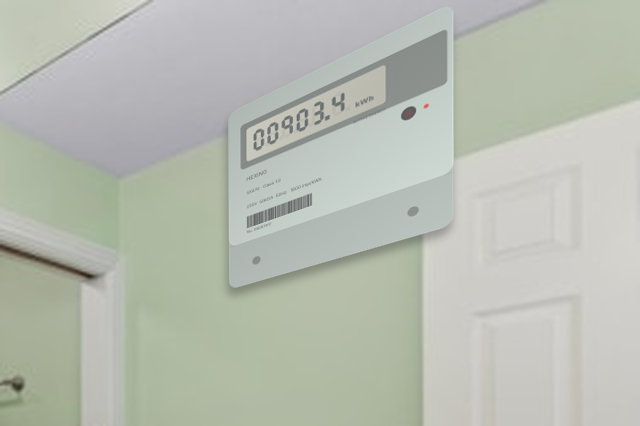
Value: kWh 903.4
